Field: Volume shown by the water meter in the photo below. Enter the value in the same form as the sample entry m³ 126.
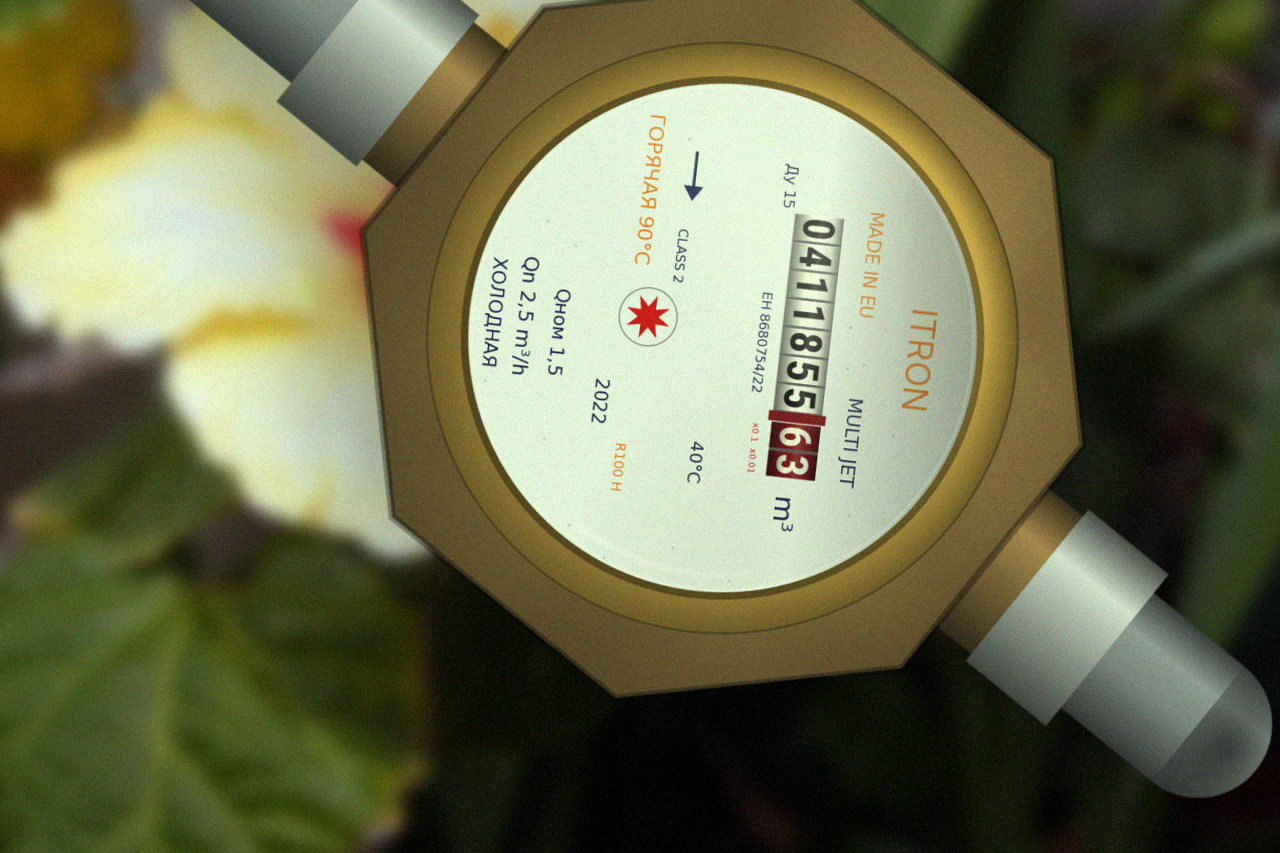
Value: m³ 411855.63
